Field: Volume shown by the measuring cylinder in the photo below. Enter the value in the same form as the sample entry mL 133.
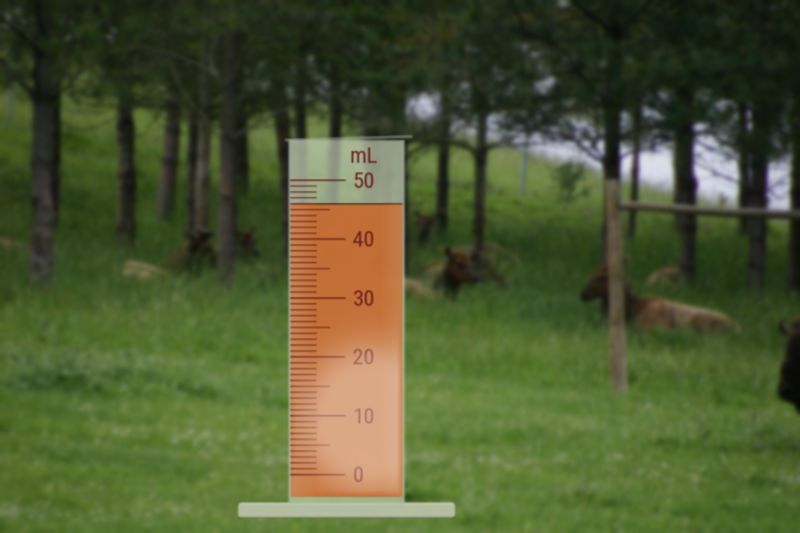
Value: mL 46
